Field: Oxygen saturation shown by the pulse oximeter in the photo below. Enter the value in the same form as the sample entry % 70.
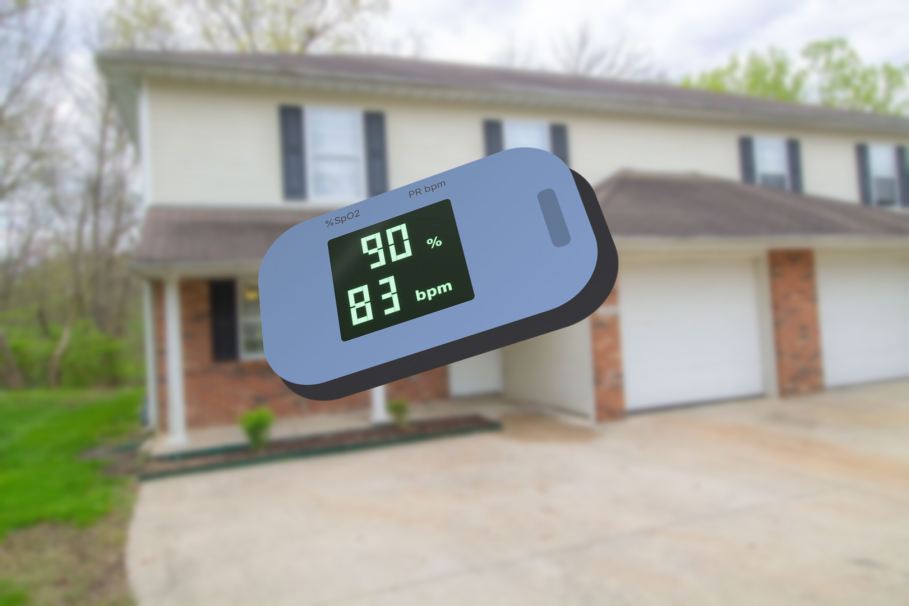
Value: % 90
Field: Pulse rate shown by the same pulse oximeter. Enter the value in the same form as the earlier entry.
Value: bpm 83
